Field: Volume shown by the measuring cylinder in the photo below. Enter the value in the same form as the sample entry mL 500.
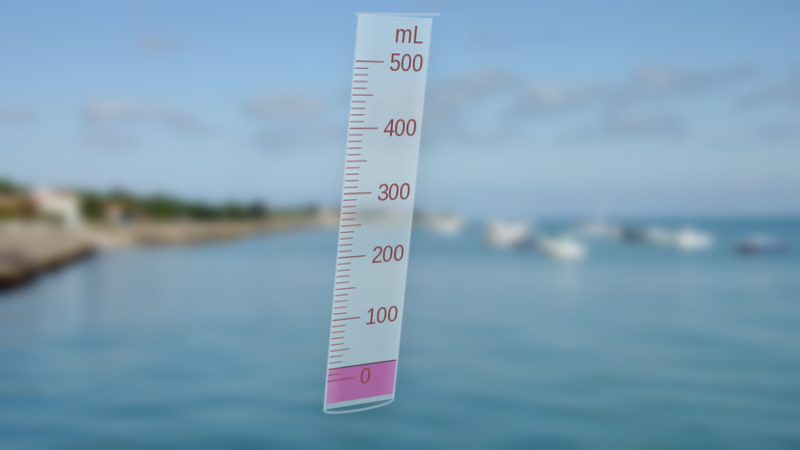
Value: mL 20
